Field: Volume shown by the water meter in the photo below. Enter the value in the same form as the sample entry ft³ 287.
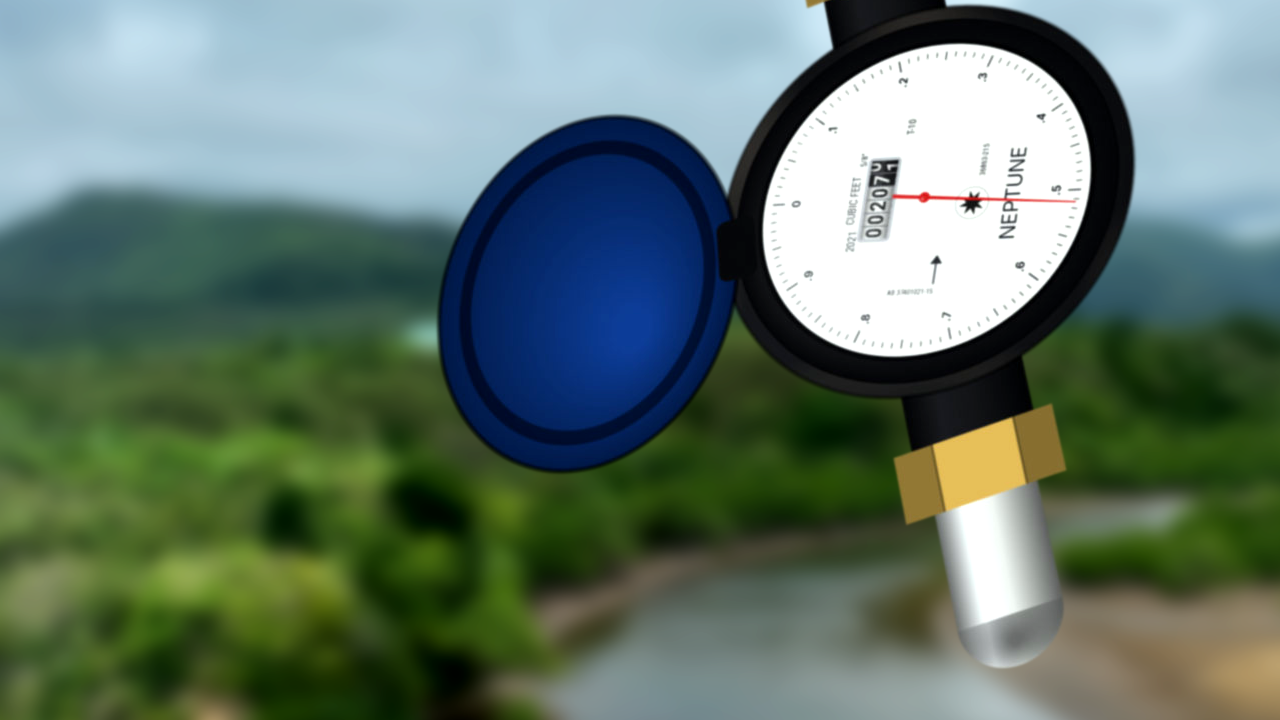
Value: ft³ 2070.51
